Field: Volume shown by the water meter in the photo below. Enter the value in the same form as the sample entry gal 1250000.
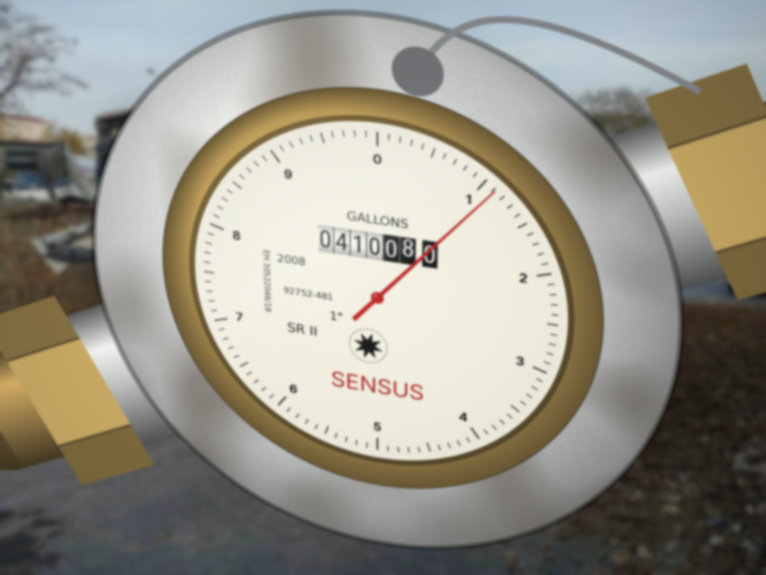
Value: gal 410081.1
